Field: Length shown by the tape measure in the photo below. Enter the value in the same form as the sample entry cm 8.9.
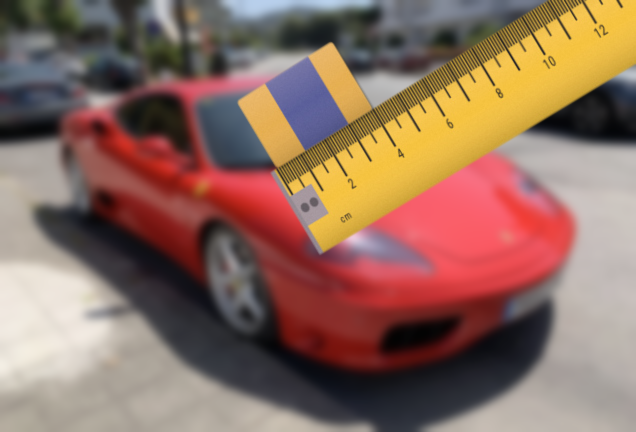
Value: cm 4
